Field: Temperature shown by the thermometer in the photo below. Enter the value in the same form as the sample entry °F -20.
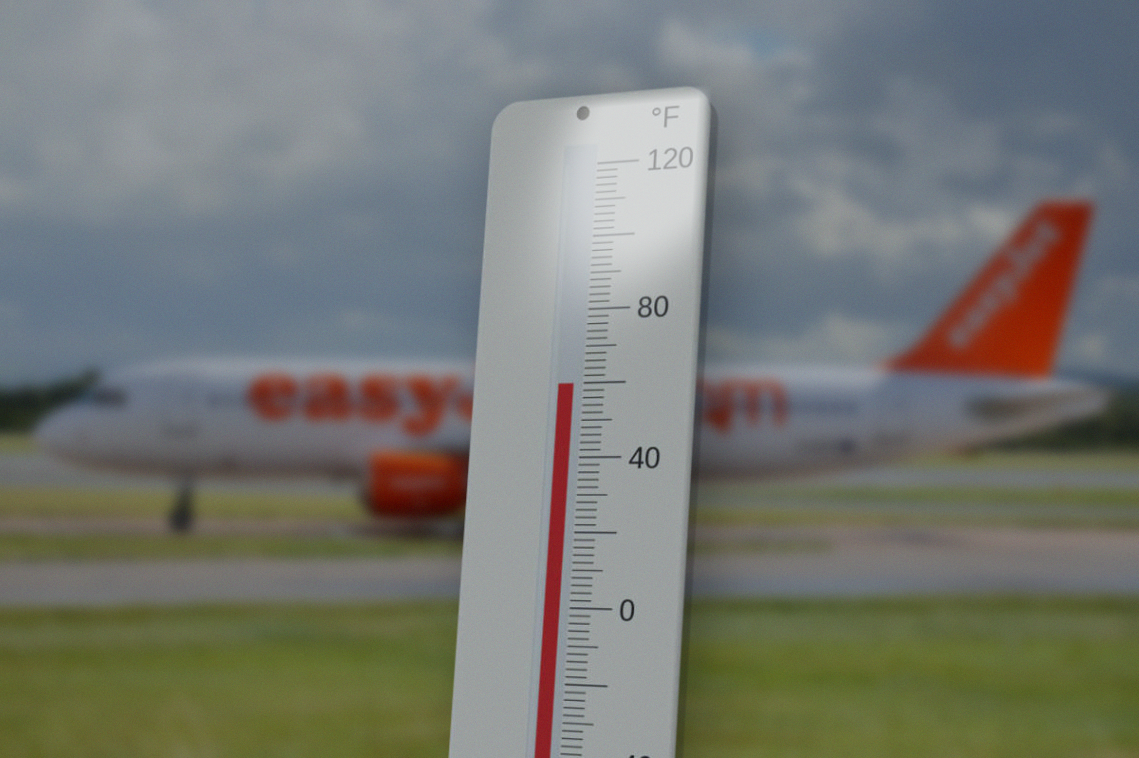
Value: °F 60
